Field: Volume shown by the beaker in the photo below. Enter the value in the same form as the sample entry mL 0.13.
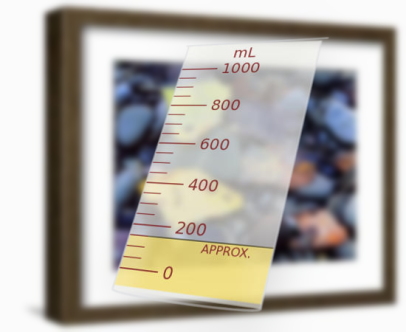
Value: mL 150
